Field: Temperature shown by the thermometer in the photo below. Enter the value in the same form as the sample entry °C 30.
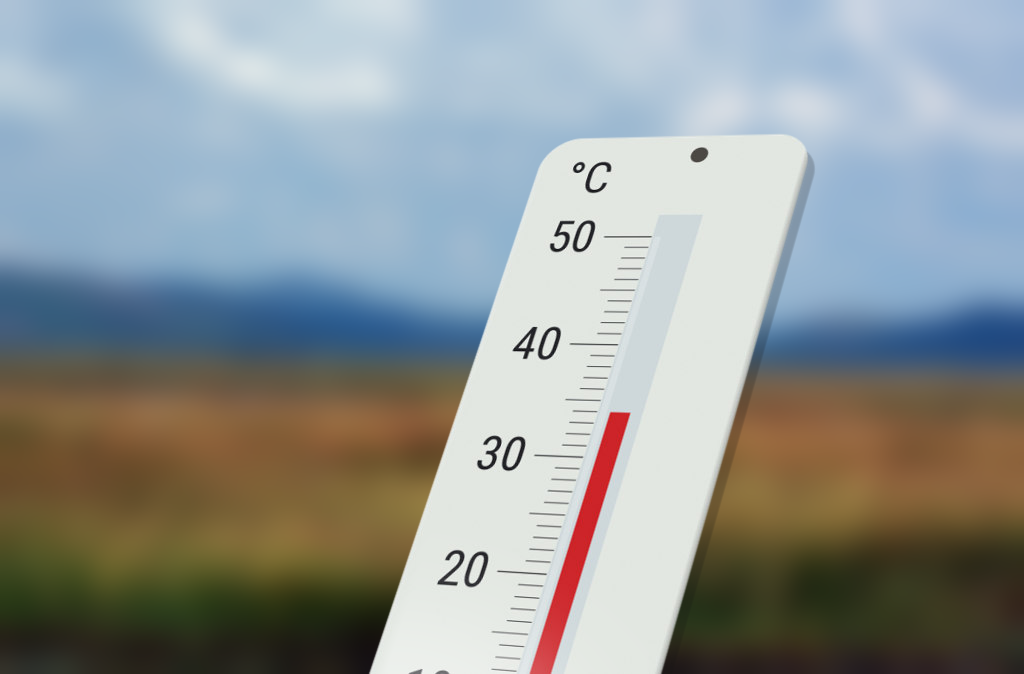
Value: °C 34
